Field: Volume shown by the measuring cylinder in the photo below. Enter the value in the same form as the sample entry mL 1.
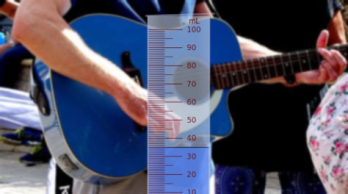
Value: mL 35
